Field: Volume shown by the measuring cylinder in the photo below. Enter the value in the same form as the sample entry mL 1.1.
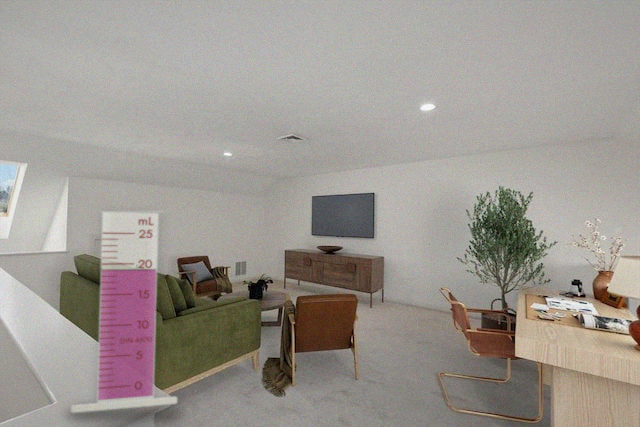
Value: mL 19
